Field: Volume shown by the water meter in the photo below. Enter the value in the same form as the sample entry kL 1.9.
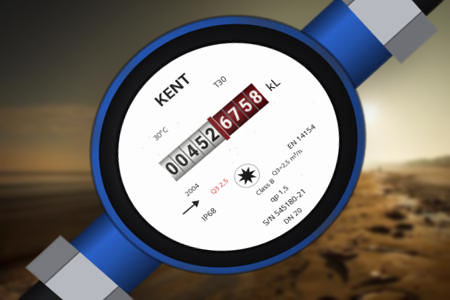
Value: kL 452.6758
